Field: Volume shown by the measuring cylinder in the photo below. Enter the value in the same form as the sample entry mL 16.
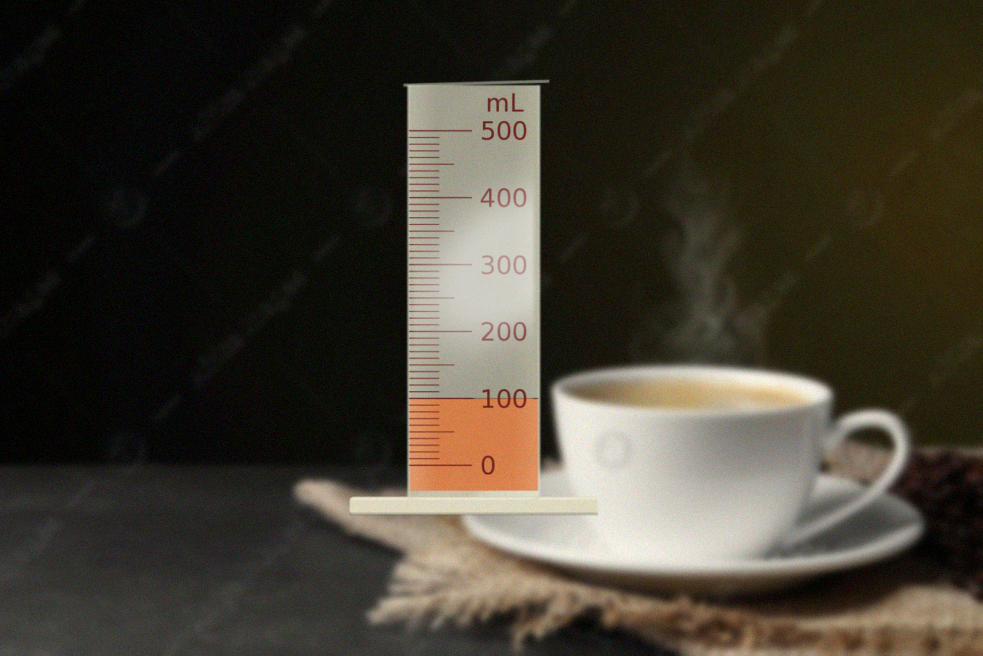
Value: mL 100
